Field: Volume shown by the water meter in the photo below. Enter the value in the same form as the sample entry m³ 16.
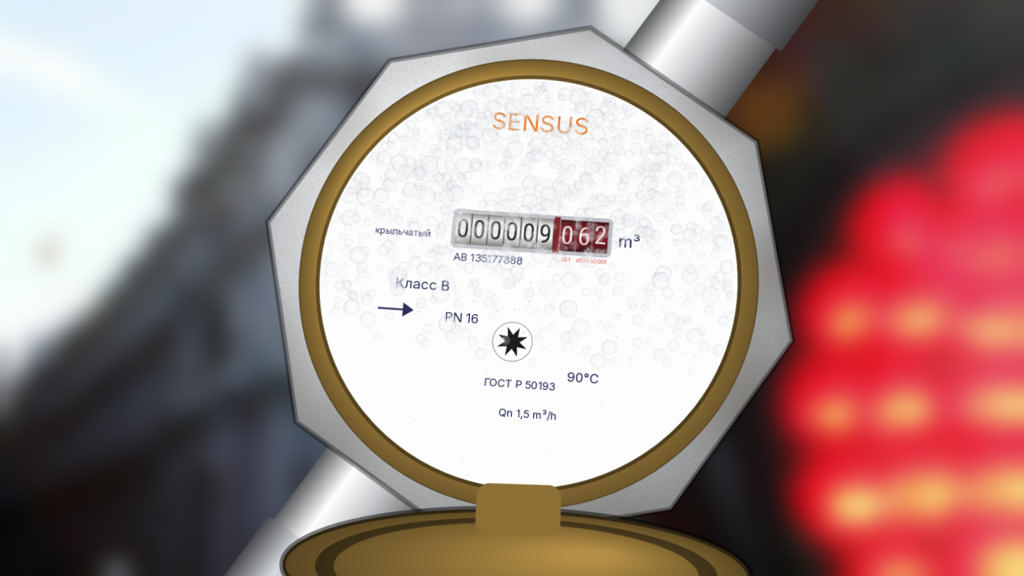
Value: m³ 9.062
